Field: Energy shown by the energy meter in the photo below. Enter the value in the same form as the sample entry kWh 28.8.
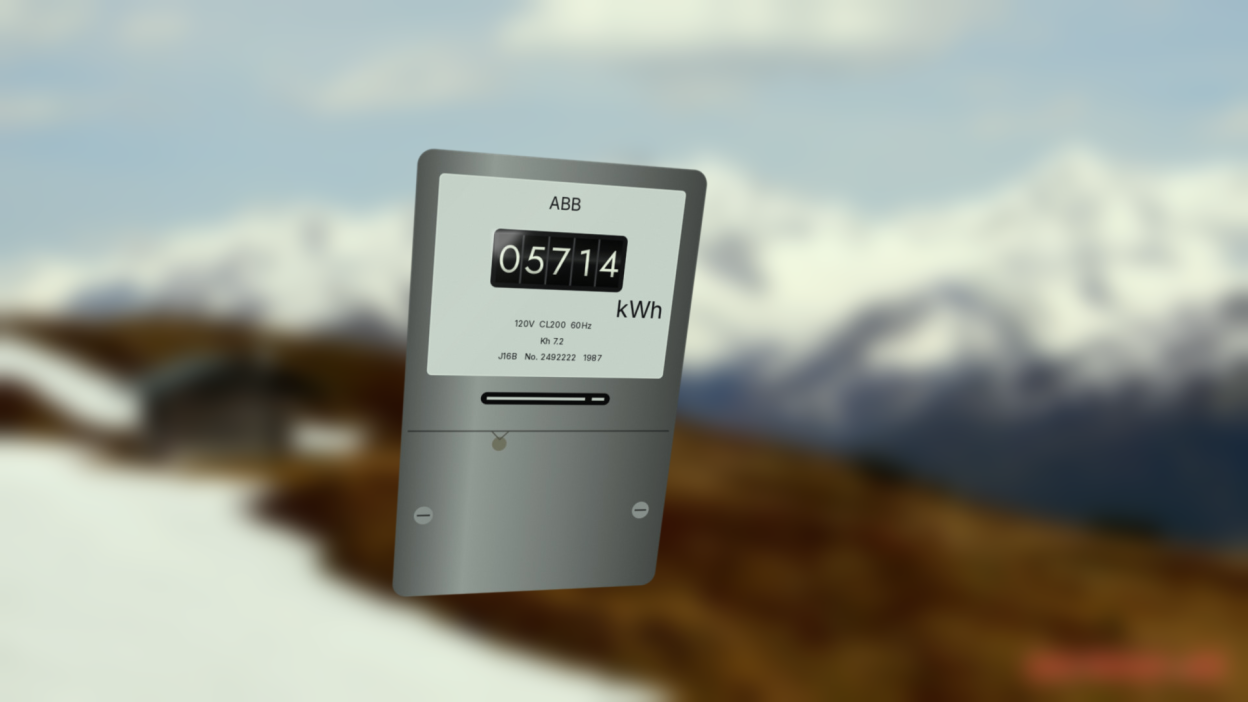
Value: kWh 5714
